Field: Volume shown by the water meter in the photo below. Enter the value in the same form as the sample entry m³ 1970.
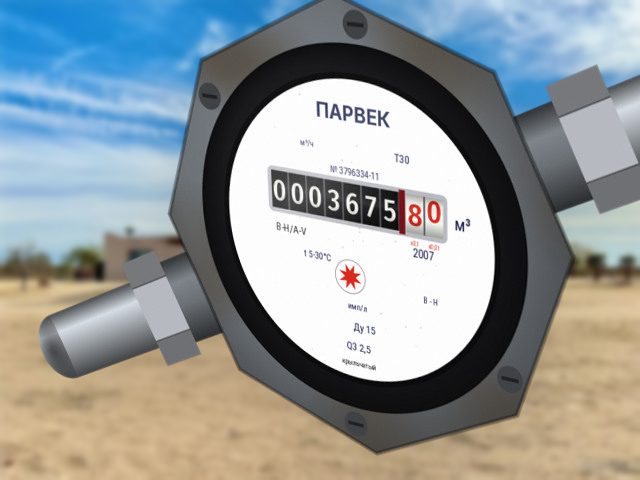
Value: m³ 3675.80
